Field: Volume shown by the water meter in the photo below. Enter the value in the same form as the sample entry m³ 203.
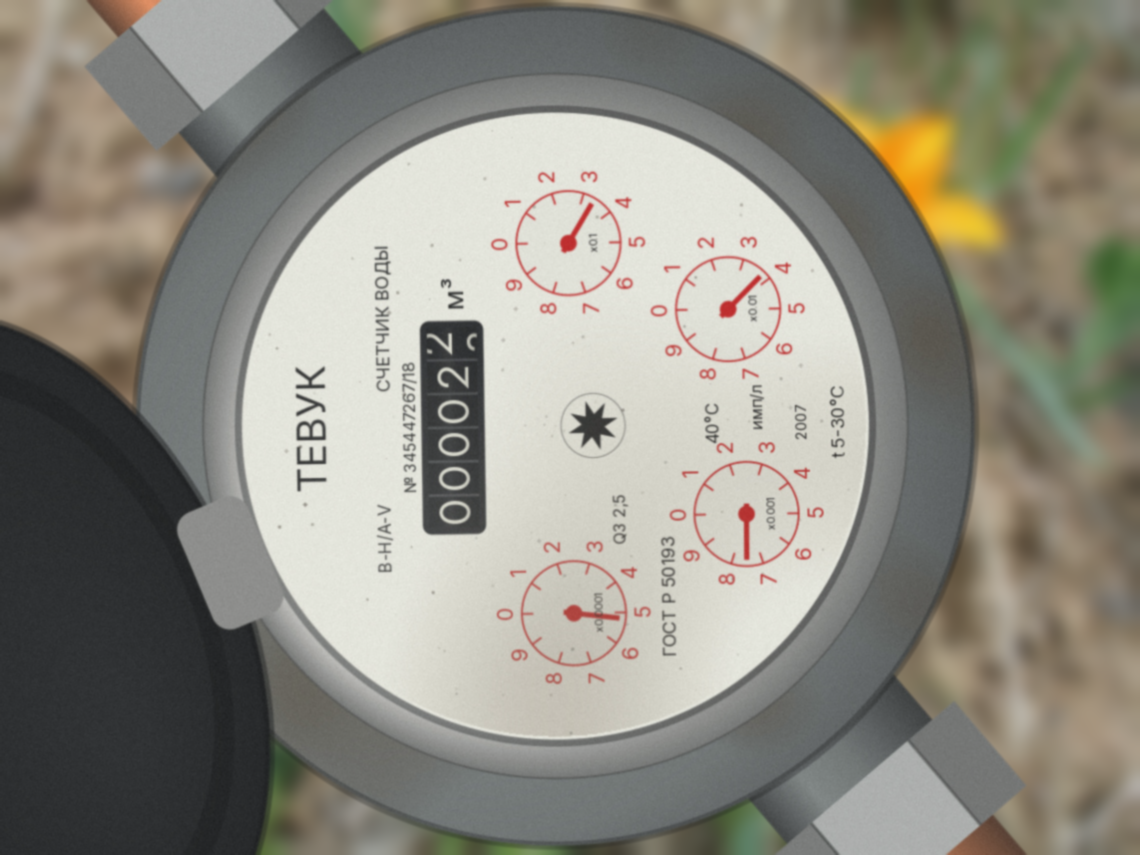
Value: m³ 22.3375
